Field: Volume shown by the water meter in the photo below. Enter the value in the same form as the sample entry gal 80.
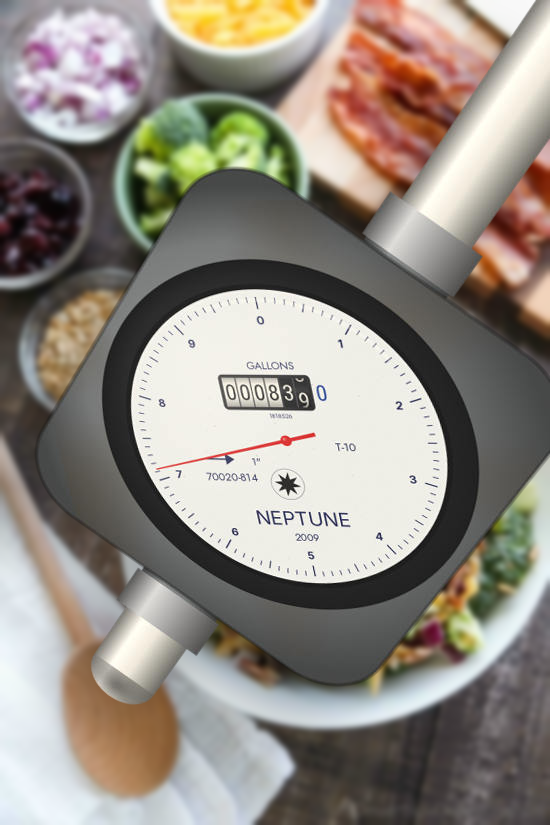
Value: gal 8387.1
